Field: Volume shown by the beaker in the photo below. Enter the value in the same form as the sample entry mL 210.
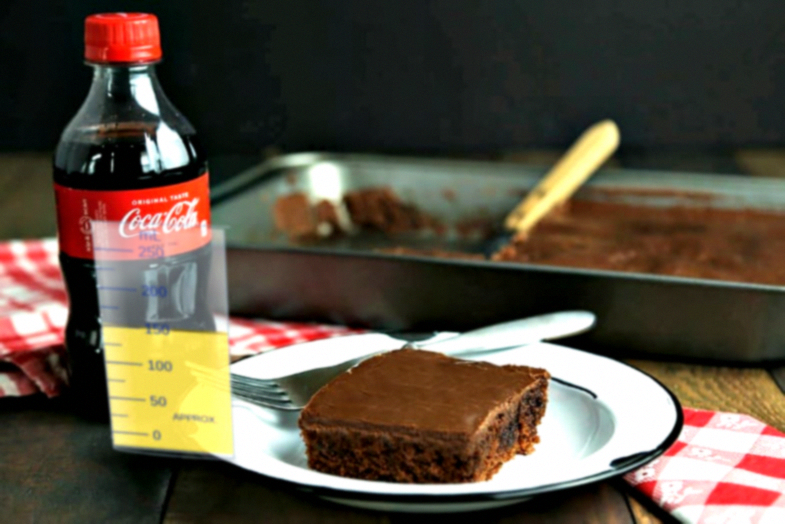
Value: mL 150
